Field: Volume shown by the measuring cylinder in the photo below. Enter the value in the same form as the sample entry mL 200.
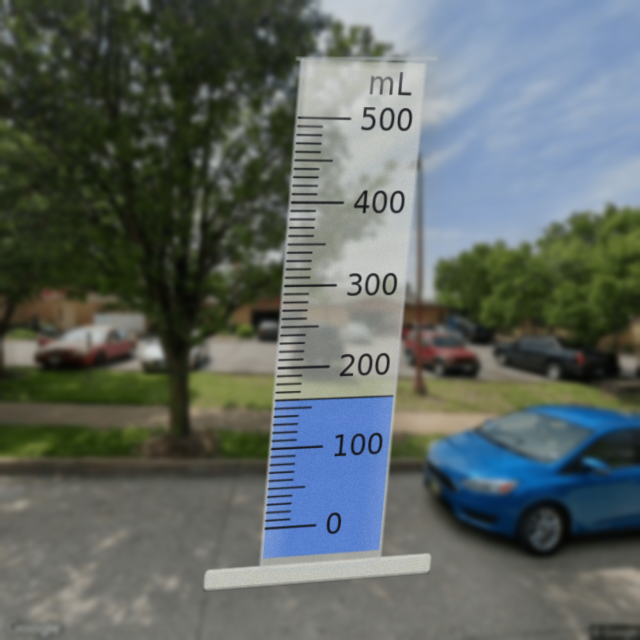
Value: mL 160
